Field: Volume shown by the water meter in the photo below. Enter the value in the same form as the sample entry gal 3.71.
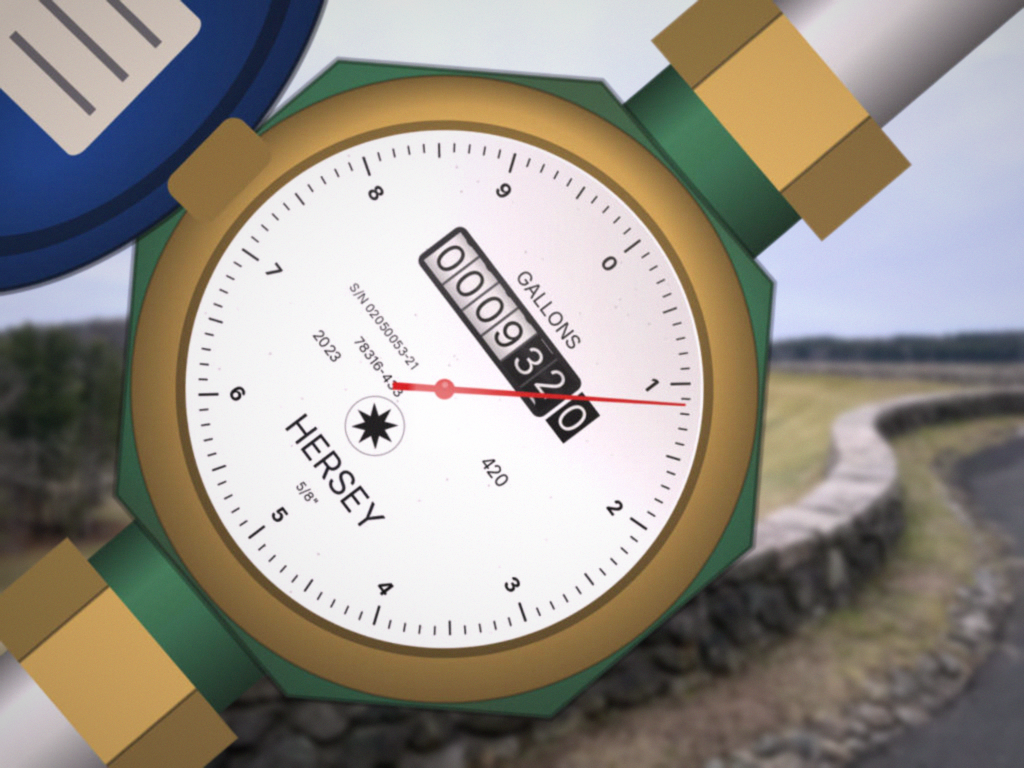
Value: gal 9321.1
